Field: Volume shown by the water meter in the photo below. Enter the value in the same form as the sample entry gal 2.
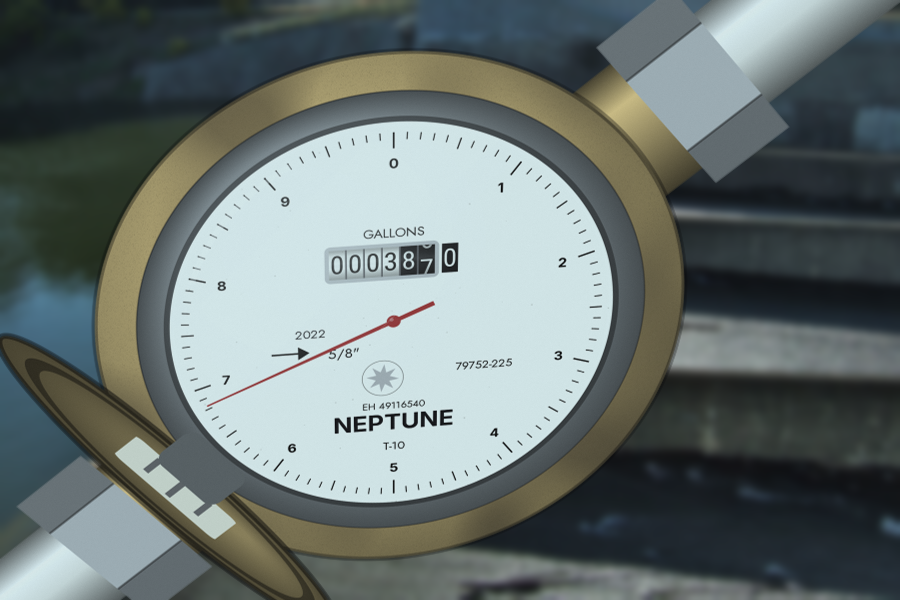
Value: gal 3866.8
